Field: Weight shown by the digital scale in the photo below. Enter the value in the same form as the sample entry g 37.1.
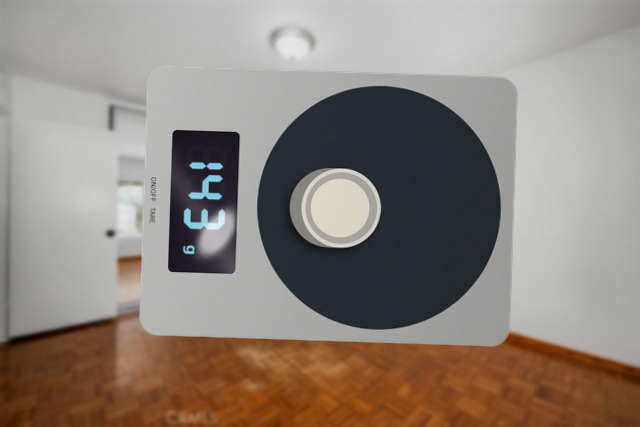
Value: g 143
